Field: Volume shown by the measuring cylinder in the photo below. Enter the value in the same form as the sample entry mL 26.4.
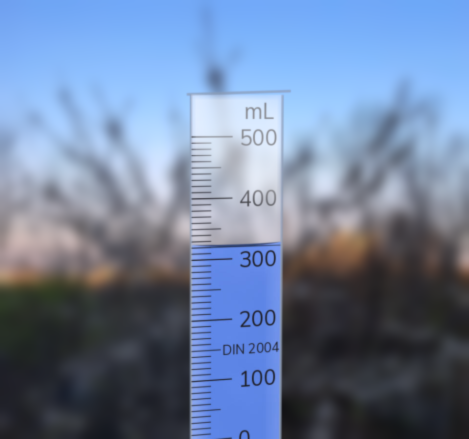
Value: mL 320
